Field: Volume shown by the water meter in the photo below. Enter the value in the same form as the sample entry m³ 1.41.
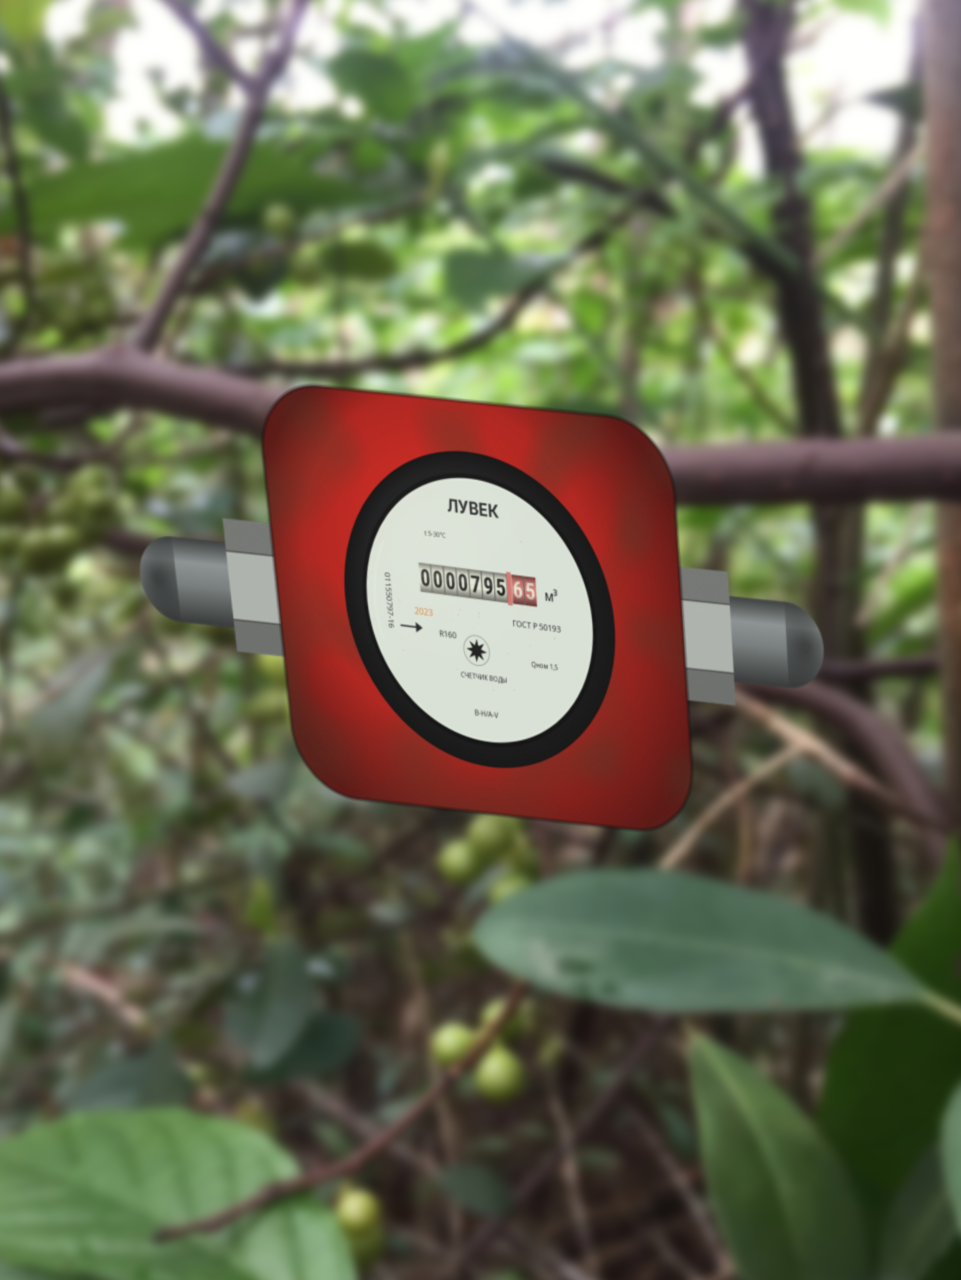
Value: m³ 795.65
